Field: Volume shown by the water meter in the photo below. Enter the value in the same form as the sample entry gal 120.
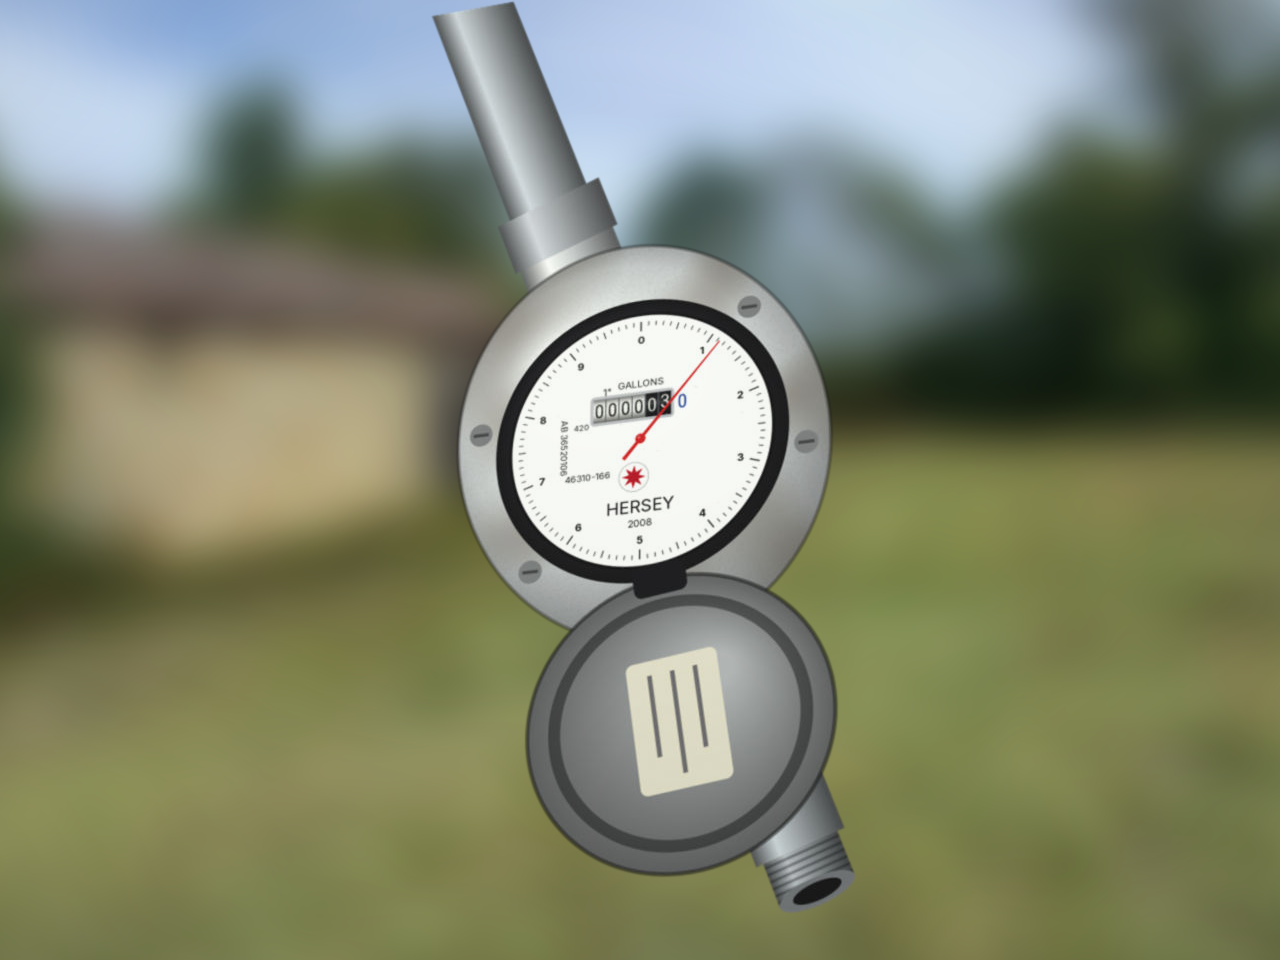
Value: gal 31.1
